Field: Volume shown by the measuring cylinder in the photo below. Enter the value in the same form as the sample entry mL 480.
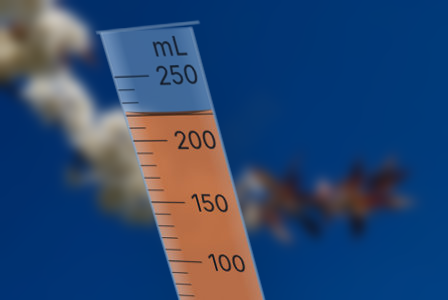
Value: mL 220
